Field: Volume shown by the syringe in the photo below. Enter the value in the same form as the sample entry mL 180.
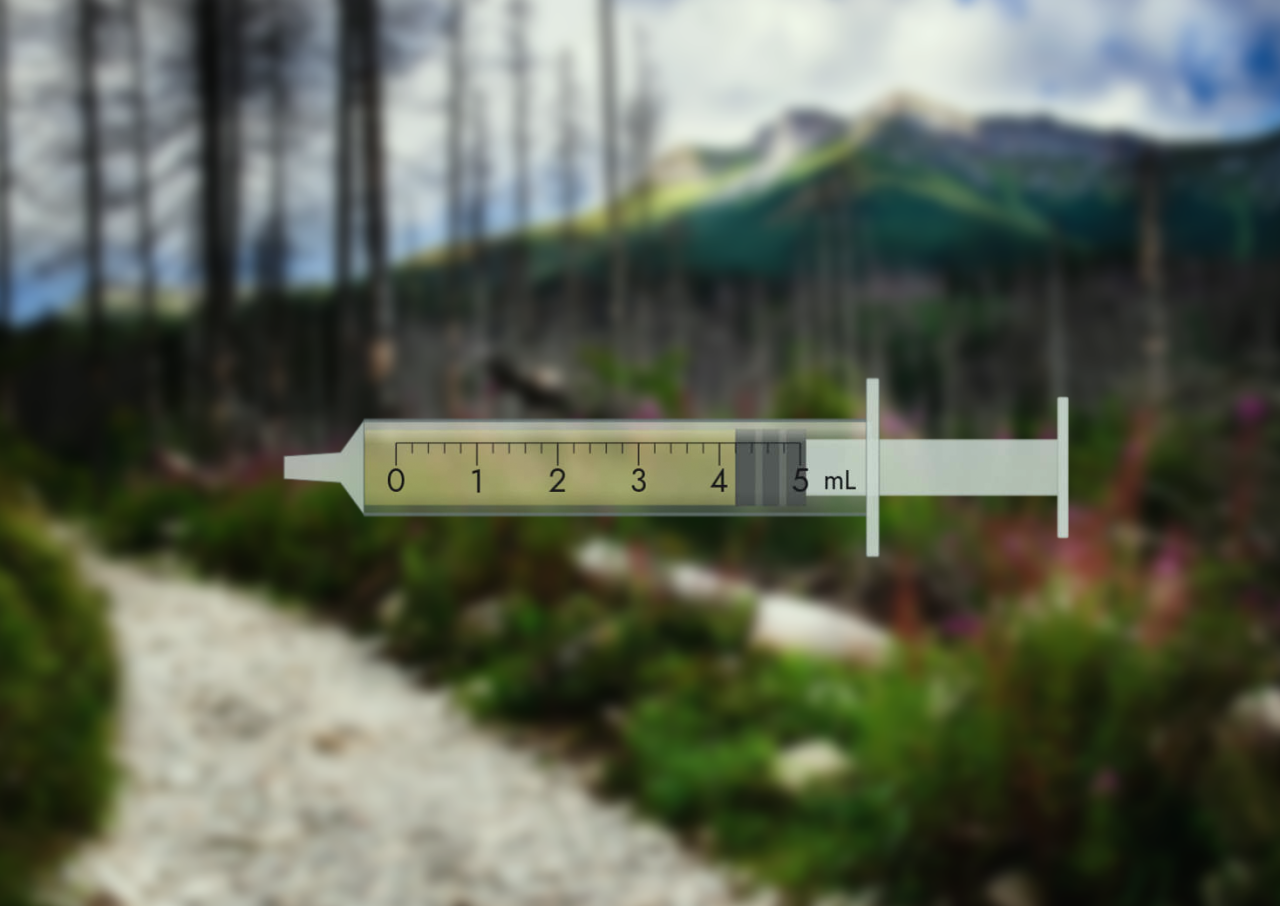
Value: mL 4.2
